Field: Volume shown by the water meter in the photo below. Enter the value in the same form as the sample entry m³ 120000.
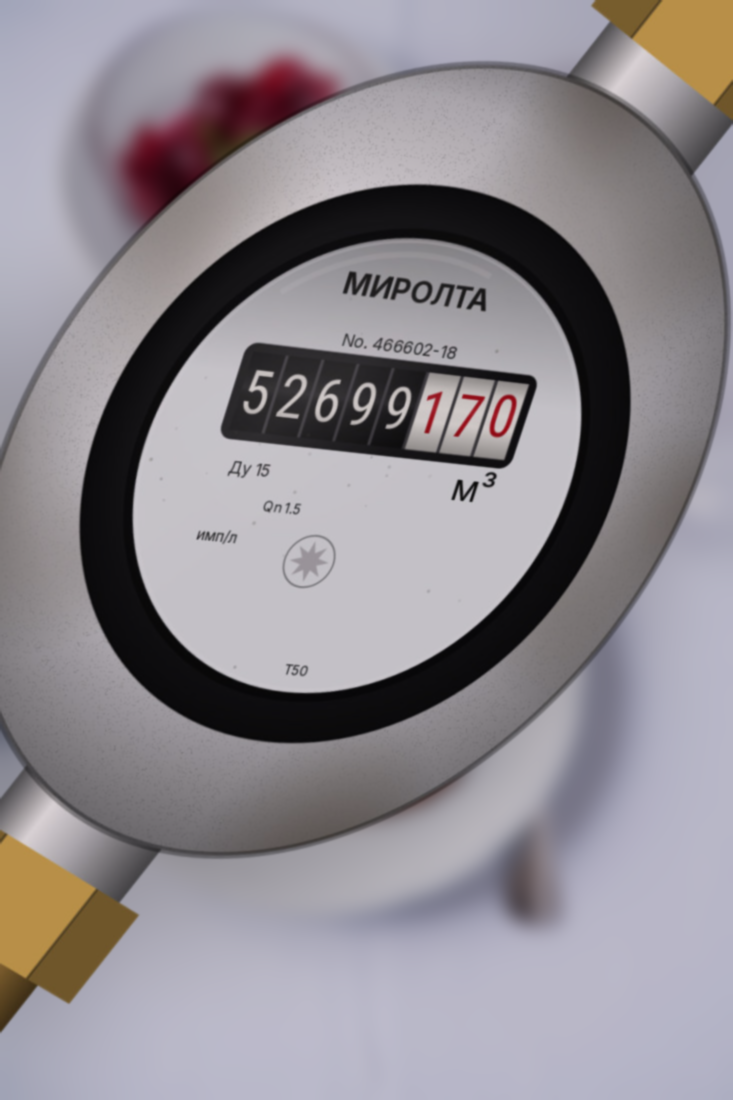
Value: m³ 52699.170
